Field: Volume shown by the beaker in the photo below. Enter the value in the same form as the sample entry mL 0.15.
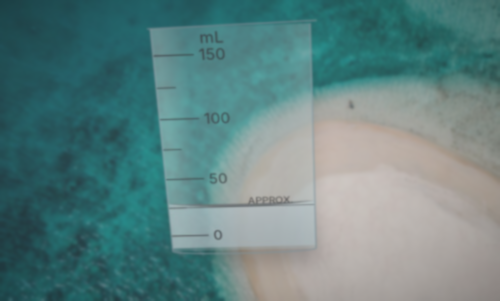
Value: mL 25
